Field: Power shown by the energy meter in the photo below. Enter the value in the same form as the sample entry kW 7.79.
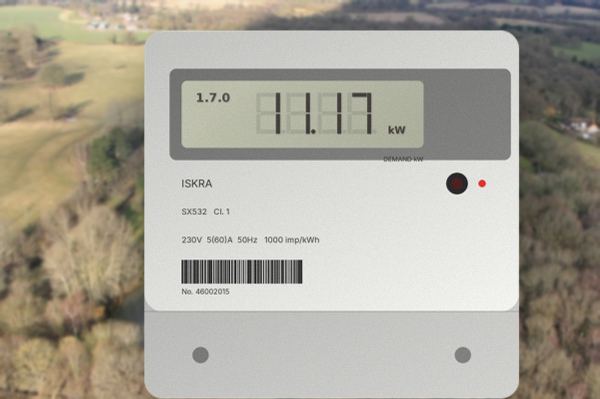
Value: kW 11.17
